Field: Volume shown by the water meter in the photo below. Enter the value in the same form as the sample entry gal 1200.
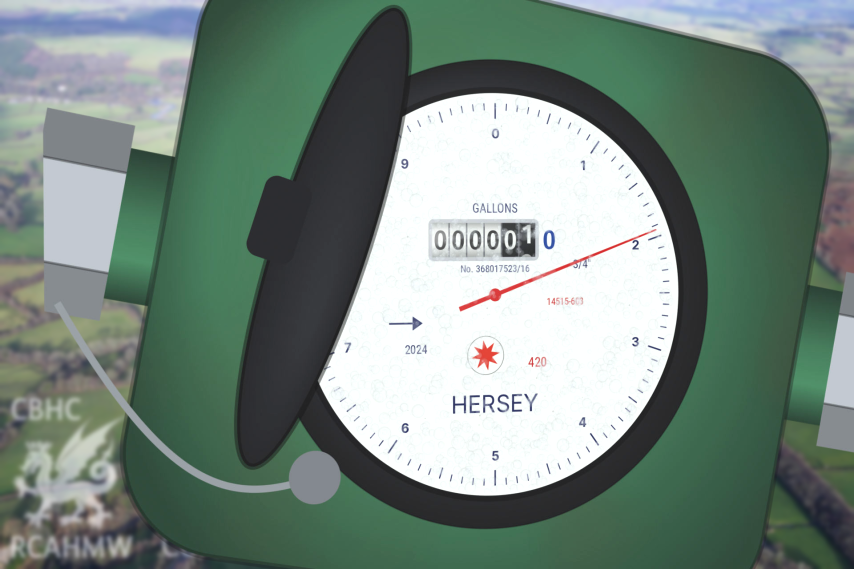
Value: gal 11.9
